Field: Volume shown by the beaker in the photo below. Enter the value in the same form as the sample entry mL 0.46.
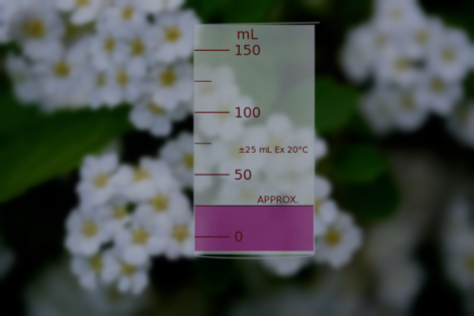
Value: mL 25
